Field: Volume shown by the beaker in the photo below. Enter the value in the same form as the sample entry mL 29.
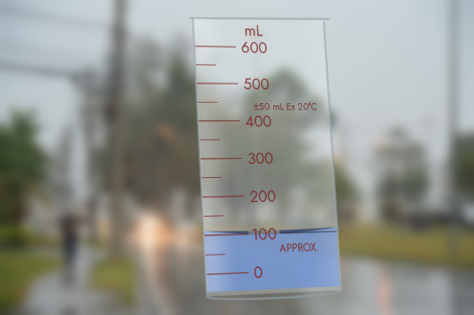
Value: mL 100
